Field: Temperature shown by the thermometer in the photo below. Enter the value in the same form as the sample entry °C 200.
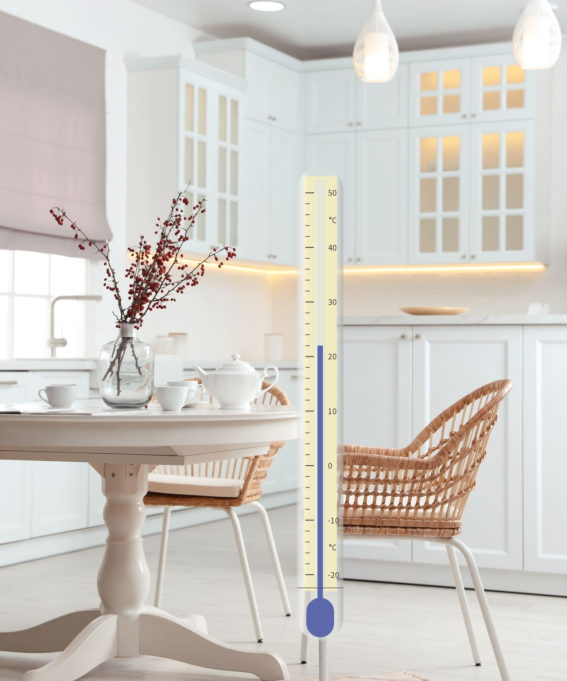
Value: °C 22
